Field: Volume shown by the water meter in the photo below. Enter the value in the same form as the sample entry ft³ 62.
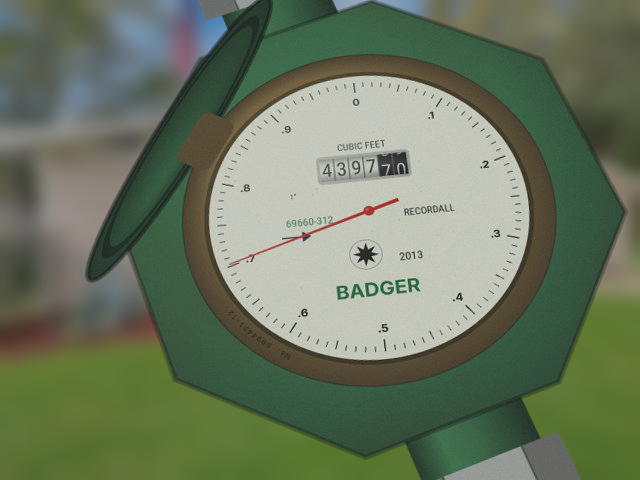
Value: ft³ 439769.70
